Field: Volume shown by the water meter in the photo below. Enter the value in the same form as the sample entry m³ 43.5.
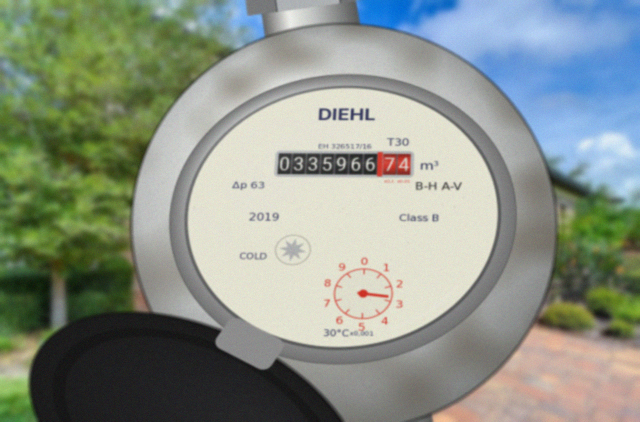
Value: m³ 335966.742
